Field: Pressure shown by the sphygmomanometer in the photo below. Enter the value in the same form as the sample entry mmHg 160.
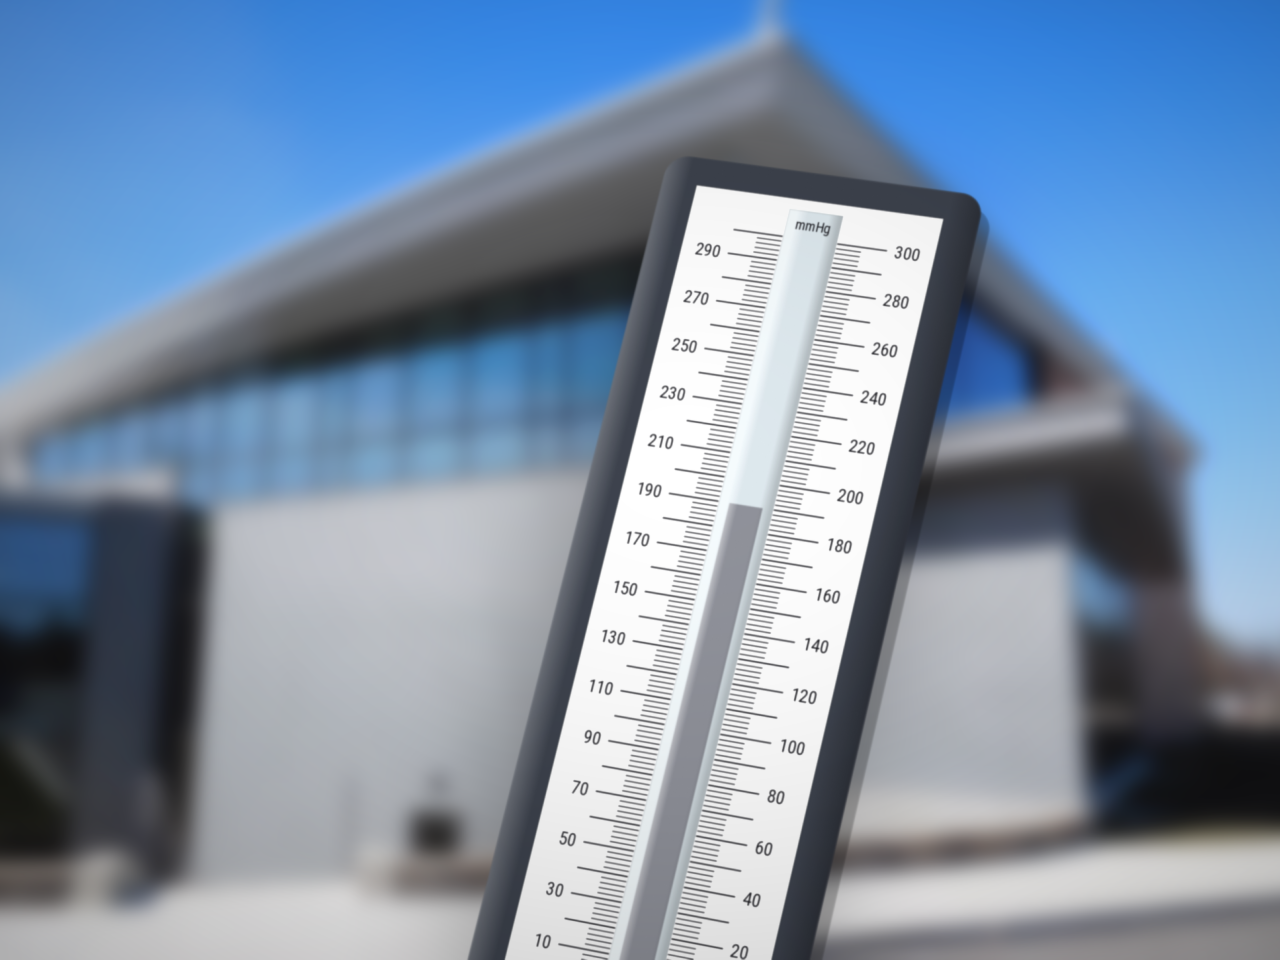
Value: mmHg 190
